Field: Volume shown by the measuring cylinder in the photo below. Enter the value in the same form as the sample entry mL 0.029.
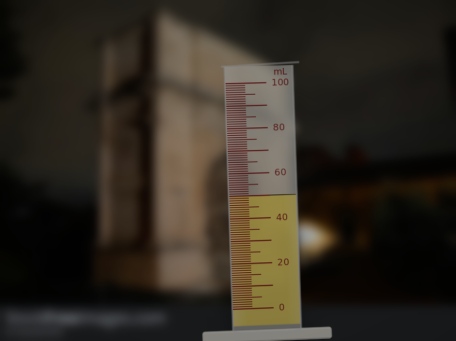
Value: mL 50
